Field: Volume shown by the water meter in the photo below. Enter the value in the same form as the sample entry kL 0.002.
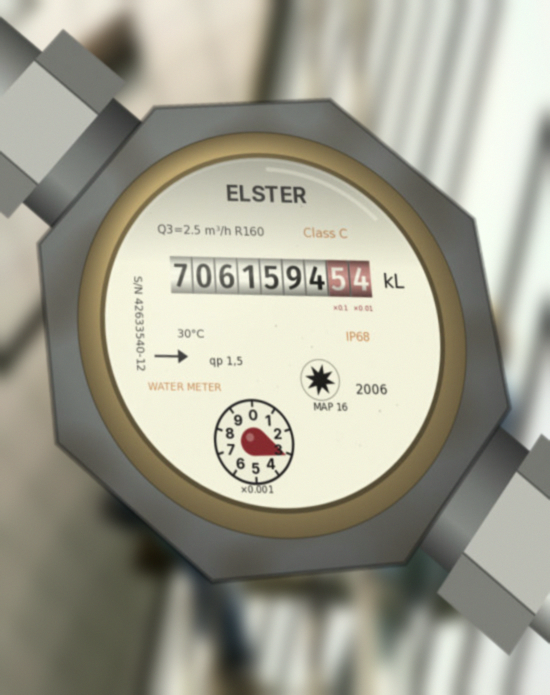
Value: kL 7061594.543
